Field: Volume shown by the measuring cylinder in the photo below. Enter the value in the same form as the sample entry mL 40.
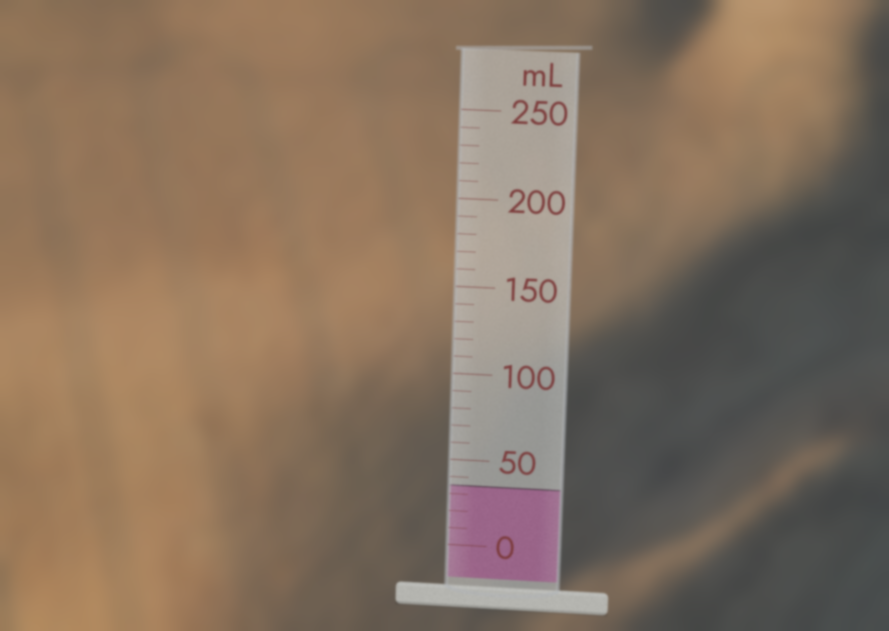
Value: mL 35
